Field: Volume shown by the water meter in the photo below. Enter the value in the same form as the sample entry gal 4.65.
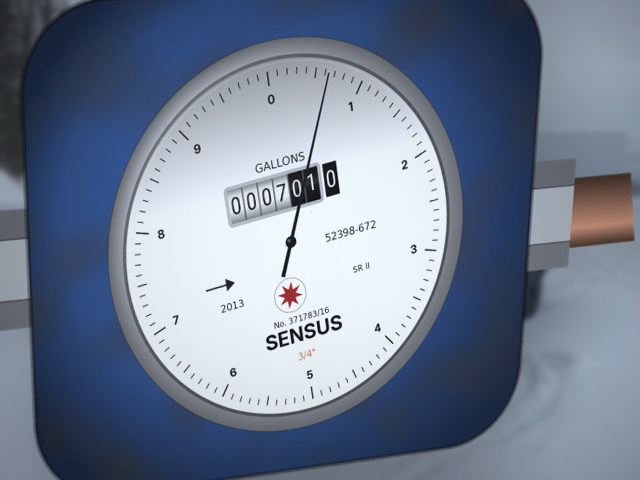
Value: gal 7010.6
